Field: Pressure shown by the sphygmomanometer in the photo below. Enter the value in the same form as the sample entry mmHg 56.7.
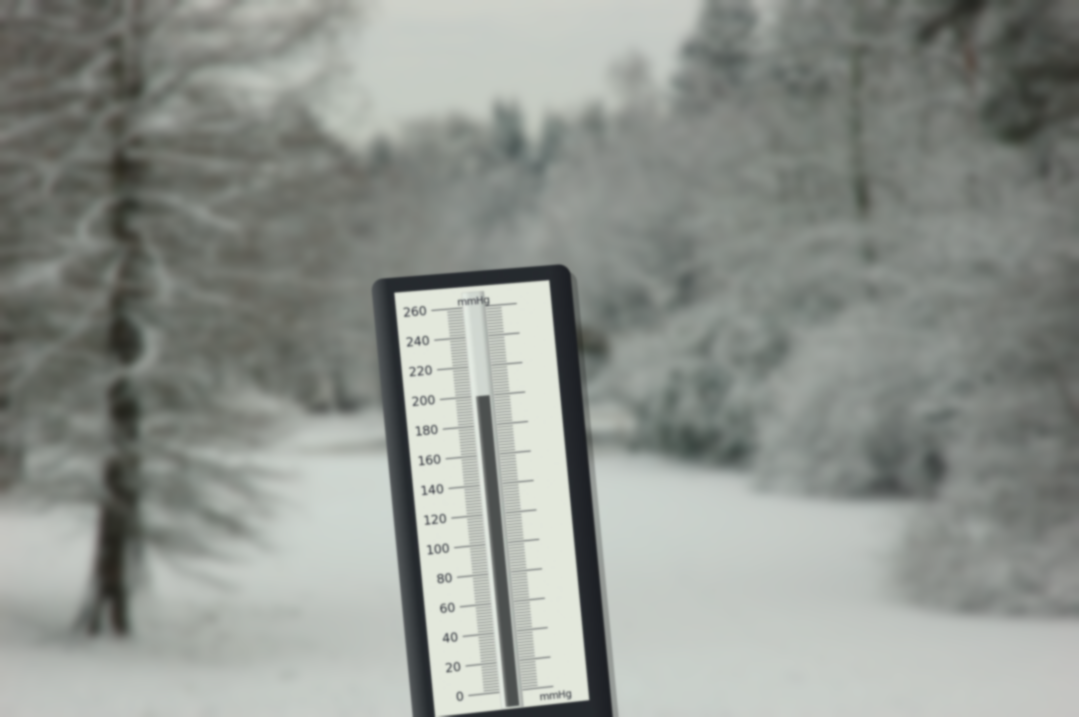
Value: mmHg 200
